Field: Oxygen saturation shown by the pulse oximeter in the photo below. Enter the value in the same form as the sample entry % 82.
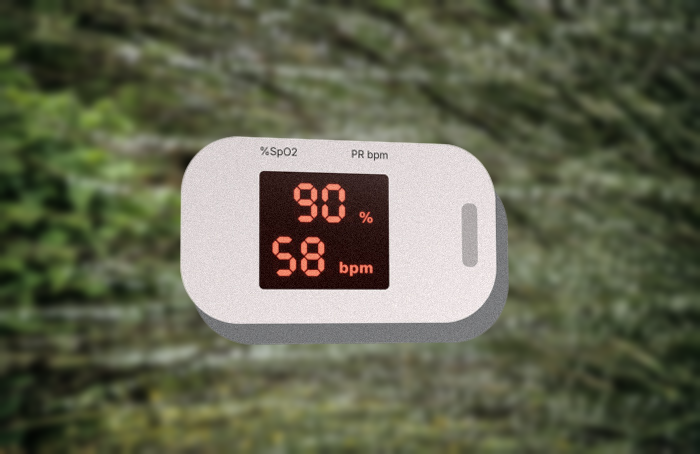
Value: % 90
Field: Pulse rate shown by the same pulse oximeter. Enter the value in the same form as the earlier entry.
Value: bpm 58
